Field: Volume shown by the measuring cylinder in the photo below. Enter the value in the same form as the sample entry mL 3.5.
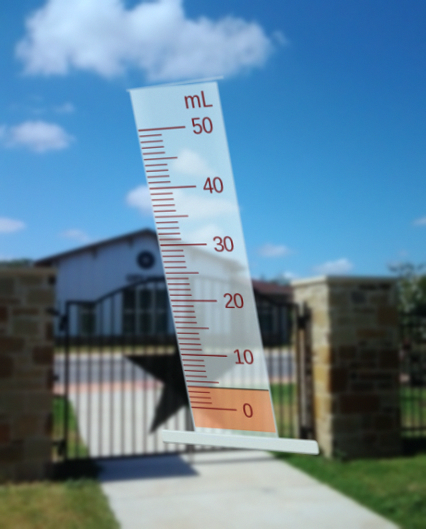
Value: mL 4
